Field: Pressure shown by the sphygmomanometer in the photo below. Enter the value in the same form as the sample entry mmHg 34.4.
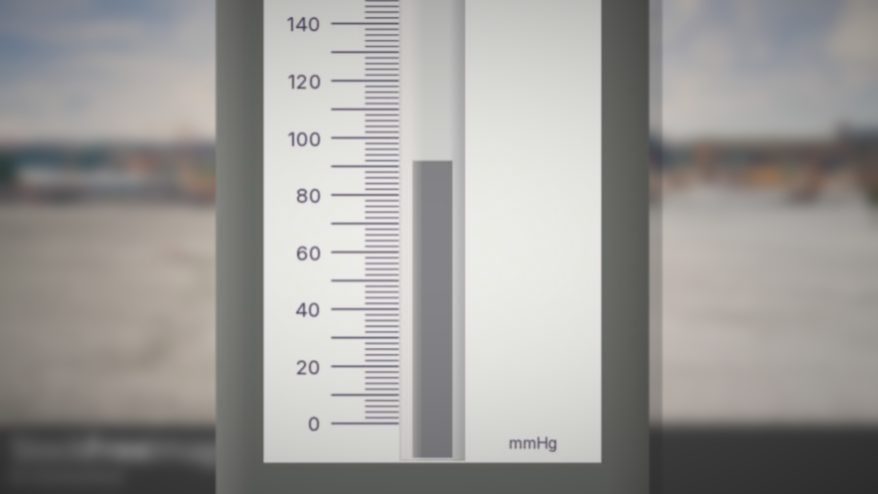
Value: mmHg 92
